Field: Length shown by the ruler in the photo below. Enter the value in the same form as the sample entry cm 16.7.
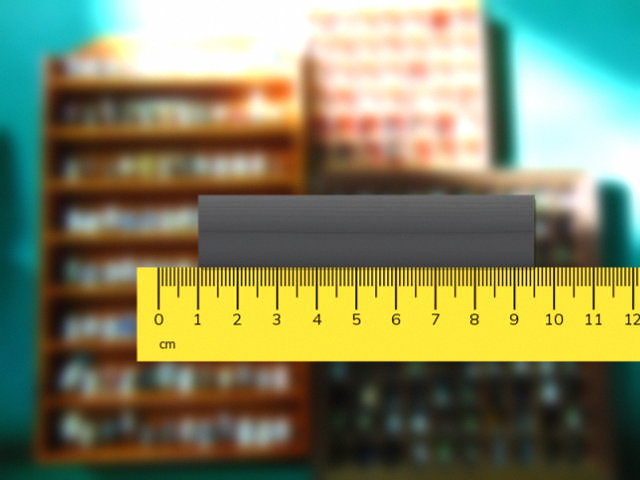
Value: cm 8.5
